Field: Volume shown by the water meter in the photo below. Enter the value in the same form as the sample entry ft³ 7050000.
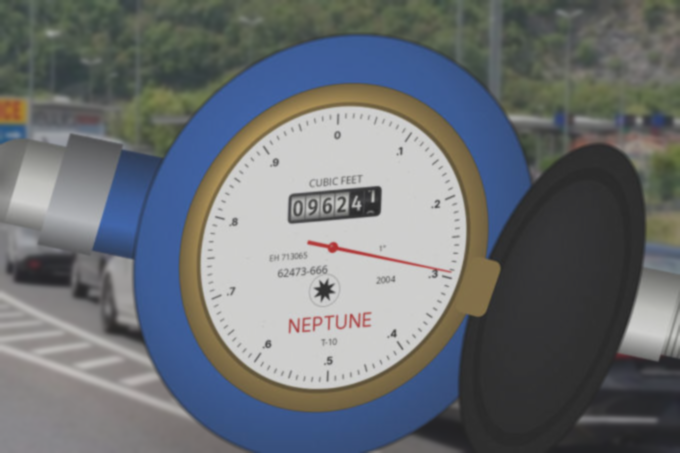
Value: ft³ 96241.29
